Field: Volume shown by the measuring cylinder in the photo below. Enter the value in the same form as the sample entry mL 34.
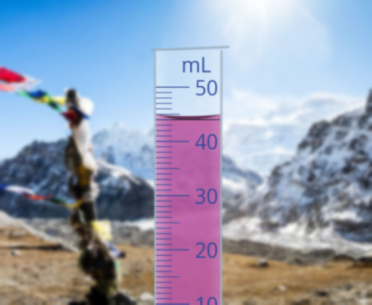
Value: mL 44
